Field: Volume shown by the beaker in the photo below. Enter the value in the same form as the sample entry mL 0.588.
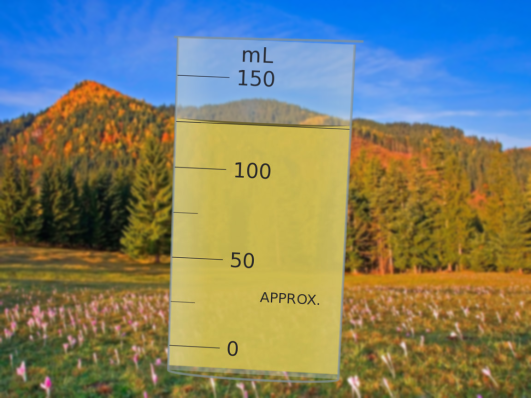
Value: mL 125
